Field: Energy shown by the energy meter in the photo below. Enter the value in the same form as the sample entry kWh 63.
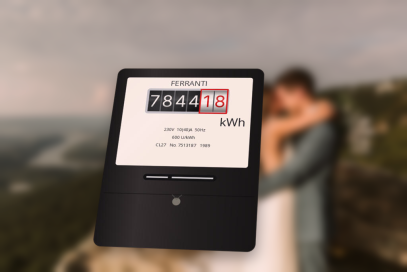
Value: kWh 7844.18
